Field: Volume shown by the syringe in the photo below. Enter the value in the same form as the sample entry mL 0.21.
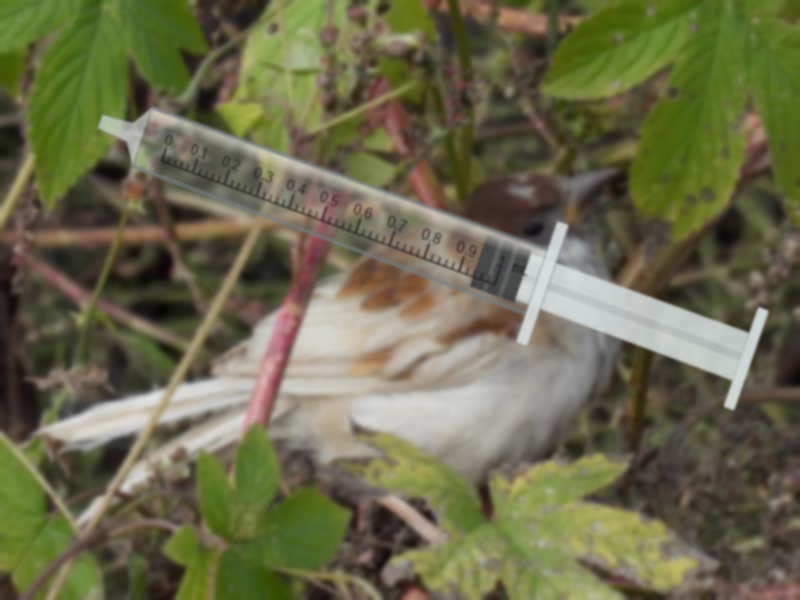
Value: mL 0.94
